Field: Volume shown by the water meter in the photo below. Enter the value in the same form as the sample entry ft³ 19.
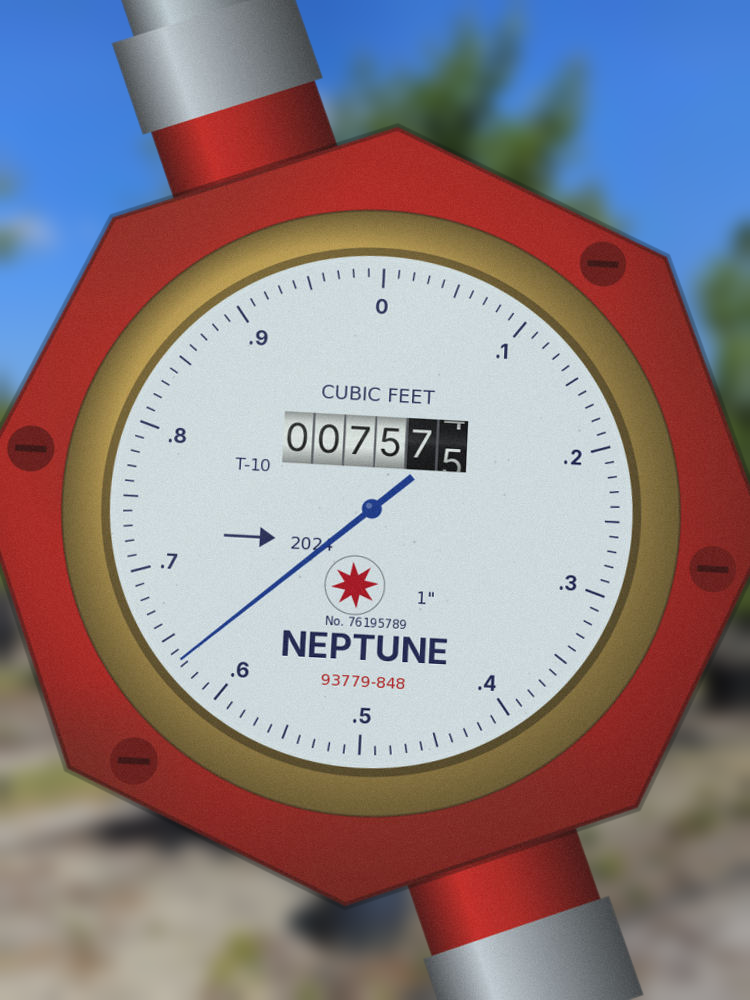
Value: ft³ 7574.63
